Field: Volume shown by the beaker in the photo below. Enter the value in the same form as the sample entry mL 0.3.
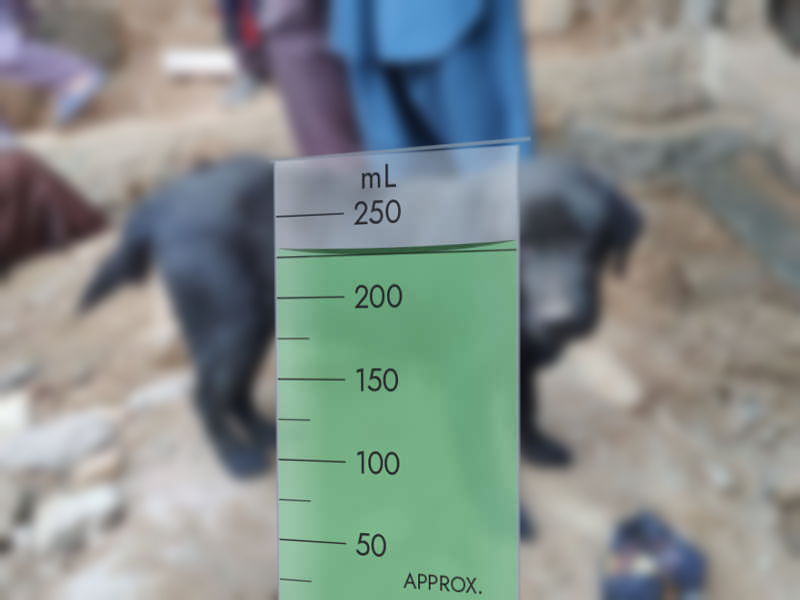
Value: mL 225
